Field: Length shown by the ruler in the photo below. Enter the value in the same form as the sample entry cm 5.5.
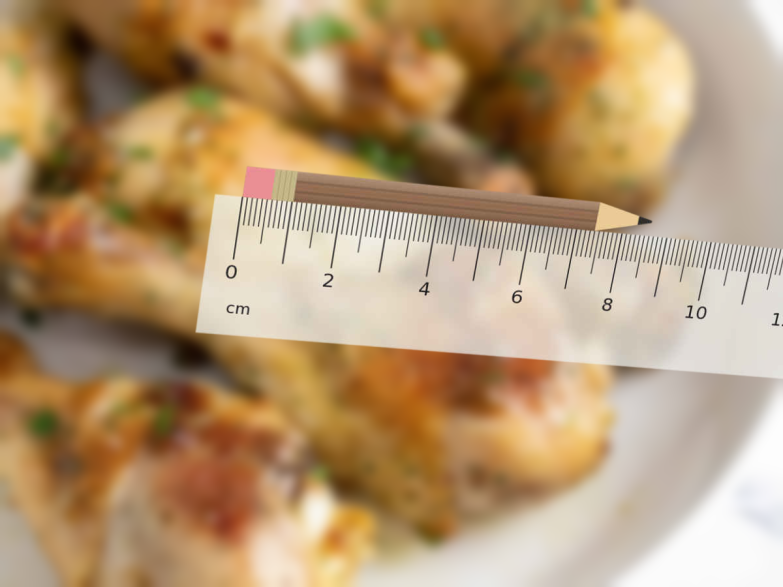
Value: cm 8.6
